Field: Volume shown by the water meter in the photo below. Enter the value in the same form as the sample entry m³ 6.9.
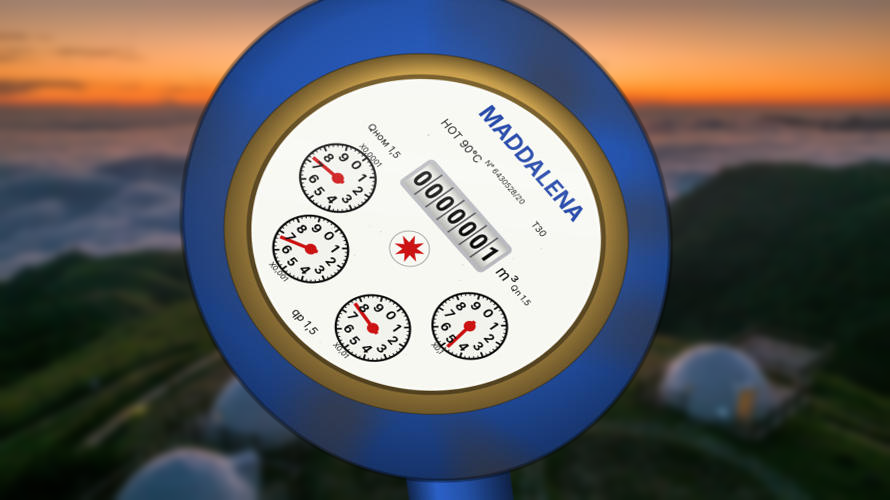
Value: m³ 1.4767
